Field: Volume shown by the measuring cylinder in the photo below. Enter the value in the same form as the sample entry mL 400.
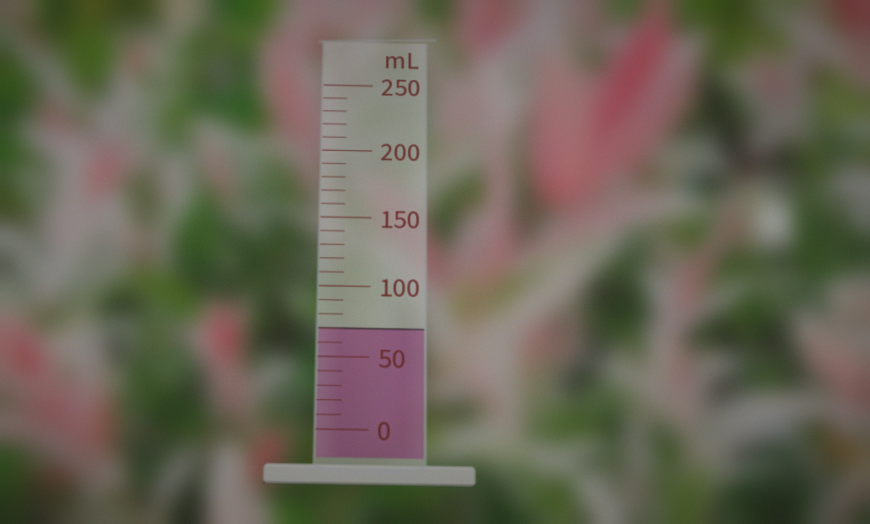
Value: mL 70
